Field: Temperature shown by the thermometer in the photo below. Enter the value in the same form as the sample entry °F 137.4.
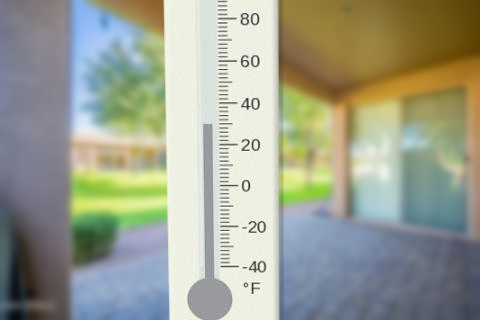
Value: °F 30
